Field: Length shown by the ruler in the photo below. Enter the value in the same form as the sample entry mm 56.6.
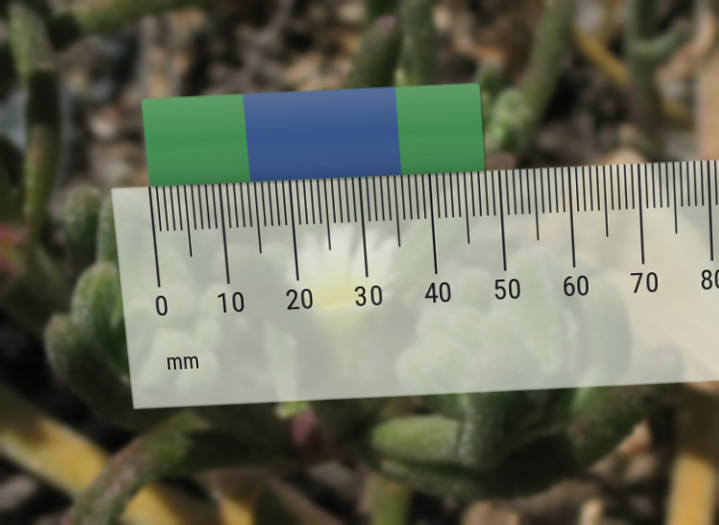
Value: mm 48
